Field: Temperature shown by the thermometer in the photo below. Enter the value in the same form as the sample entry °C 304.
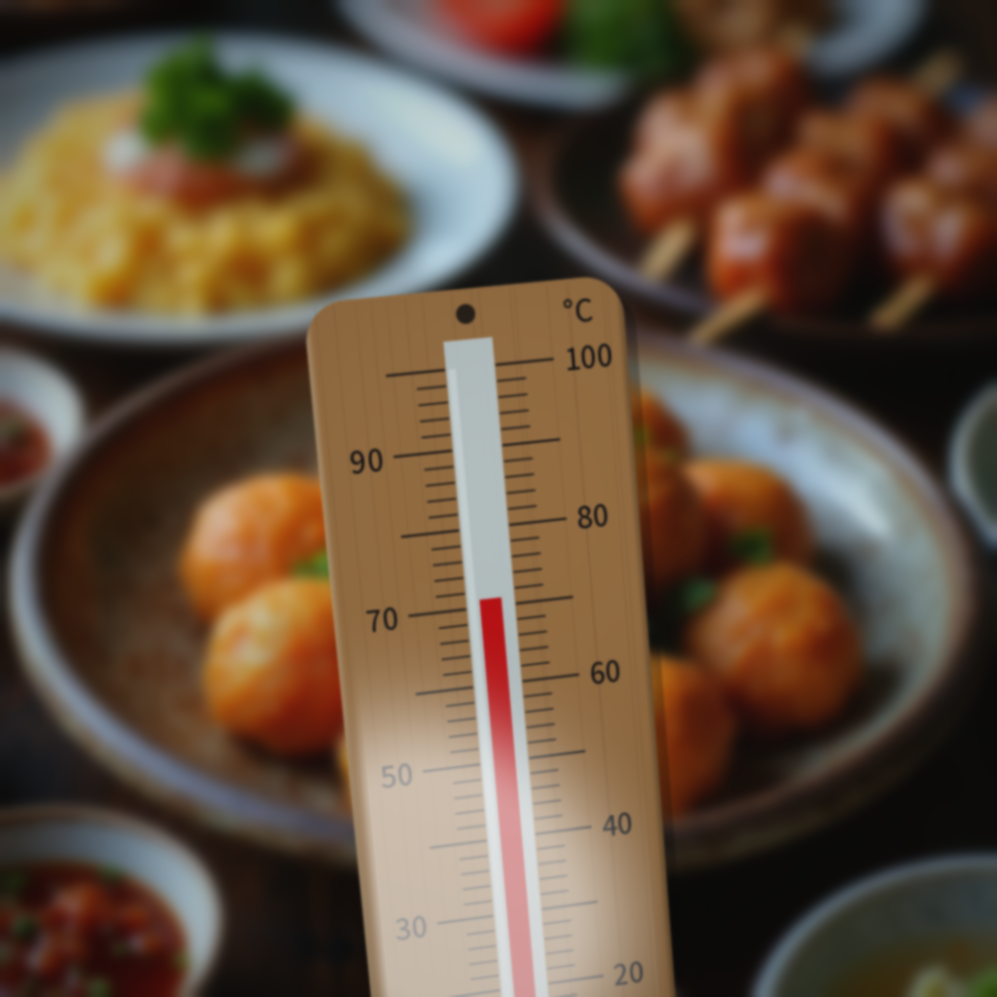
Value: °C 71
